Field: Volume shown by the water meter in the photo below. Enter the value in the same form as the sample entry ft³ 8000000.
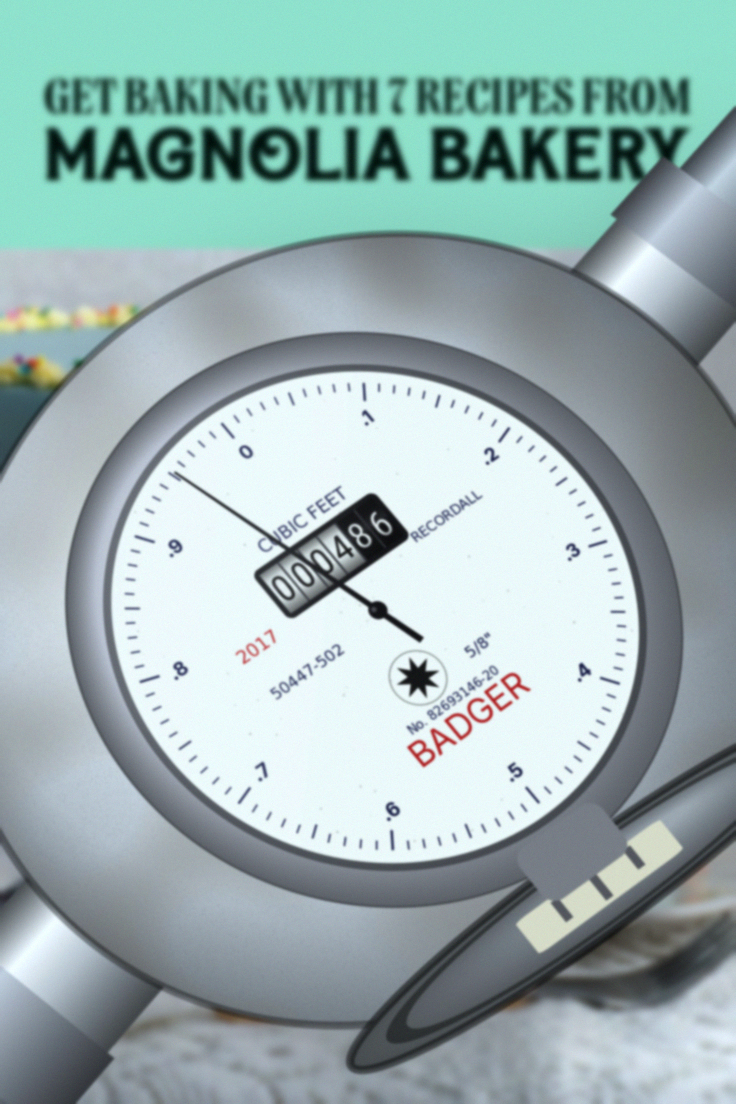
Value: ft³ 485.95
